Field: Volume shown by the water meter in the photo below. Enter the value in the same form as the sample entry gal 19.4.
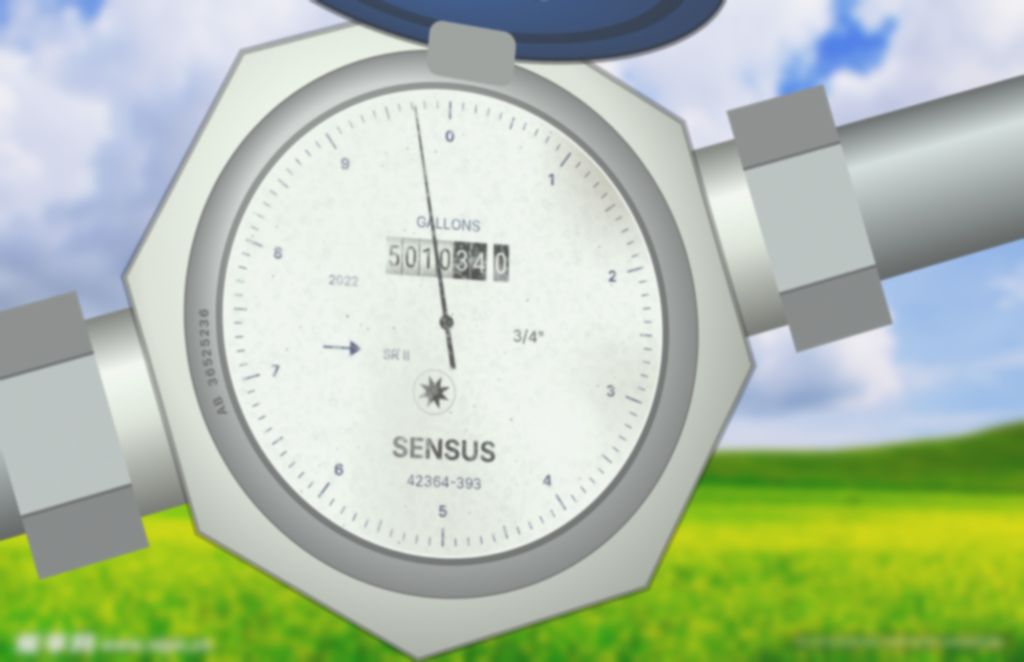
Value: gal 5010339.7
